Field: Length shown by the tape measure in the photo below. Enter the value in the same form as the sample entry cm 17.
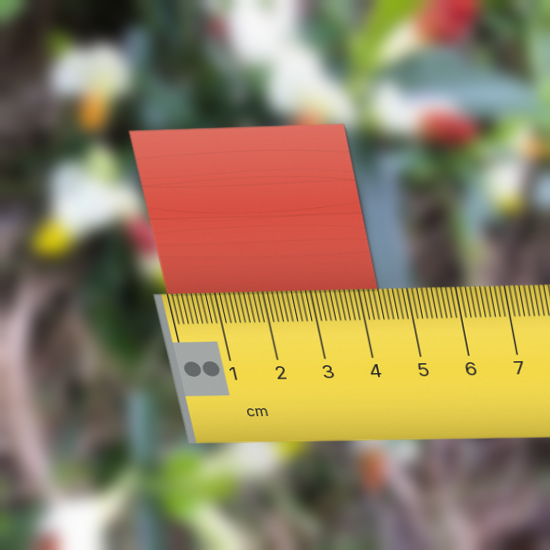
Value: cm 4.4
